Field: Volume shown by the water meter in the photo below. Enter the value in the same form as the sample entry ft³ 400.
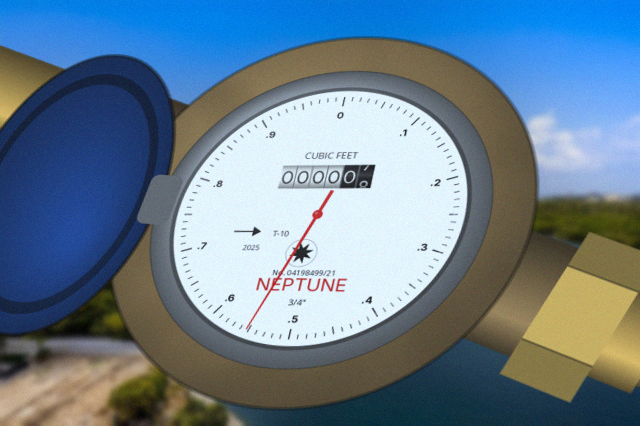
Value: ft³ 7.55
